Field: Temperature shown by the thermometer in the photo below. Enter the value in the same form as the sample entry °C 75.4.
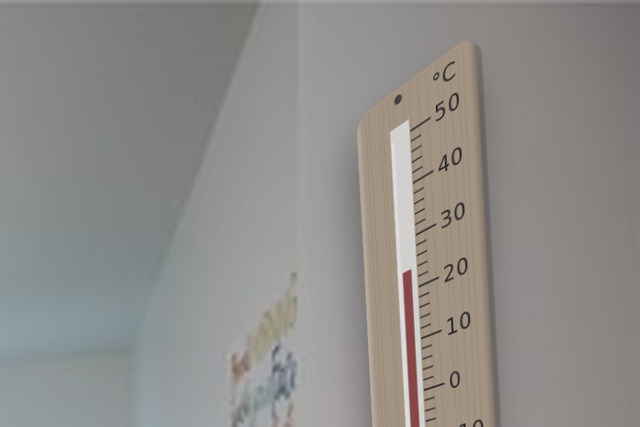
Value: °C 24
